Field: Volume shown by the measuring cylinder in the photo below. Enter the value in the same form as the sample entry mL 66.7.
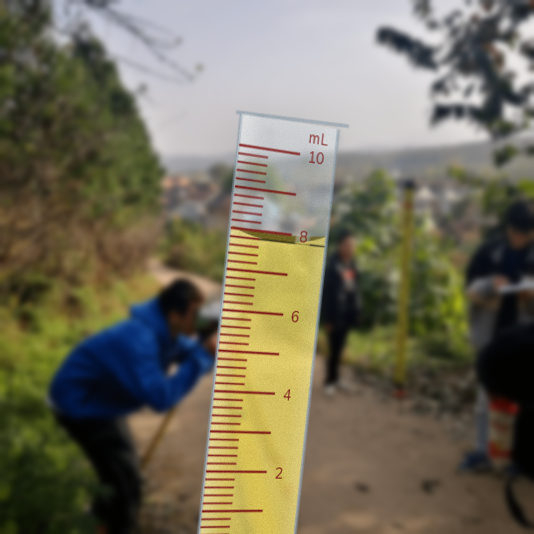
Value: mL 7.8
